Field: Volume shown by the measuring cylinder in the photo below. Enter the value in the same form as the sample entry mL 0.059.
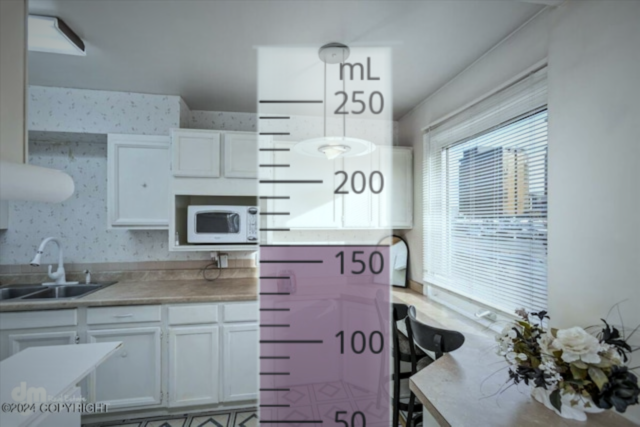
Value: mL 160
